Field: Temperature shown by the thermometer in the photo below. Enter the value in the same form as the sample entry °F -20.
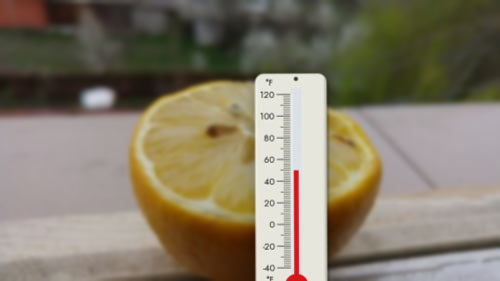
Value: °F 50
